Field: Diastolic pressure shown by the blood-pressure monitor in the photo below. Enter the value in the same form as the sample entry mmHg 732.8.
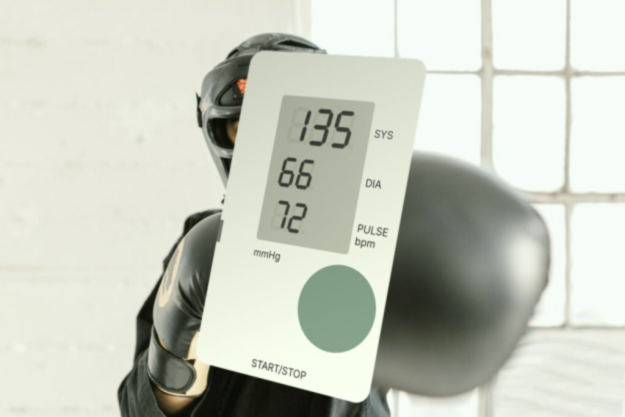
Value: mmHg 66
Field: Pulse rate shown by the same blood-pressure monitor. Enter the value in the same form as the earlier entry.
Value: bpm 72
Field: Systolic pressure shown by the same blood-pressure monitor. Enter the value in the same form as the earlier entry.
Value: mmHg 135
